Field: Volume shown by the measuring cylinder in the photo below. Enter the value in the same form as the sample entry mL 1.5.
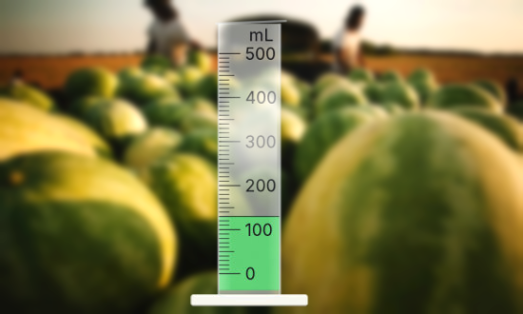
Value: mL 130
